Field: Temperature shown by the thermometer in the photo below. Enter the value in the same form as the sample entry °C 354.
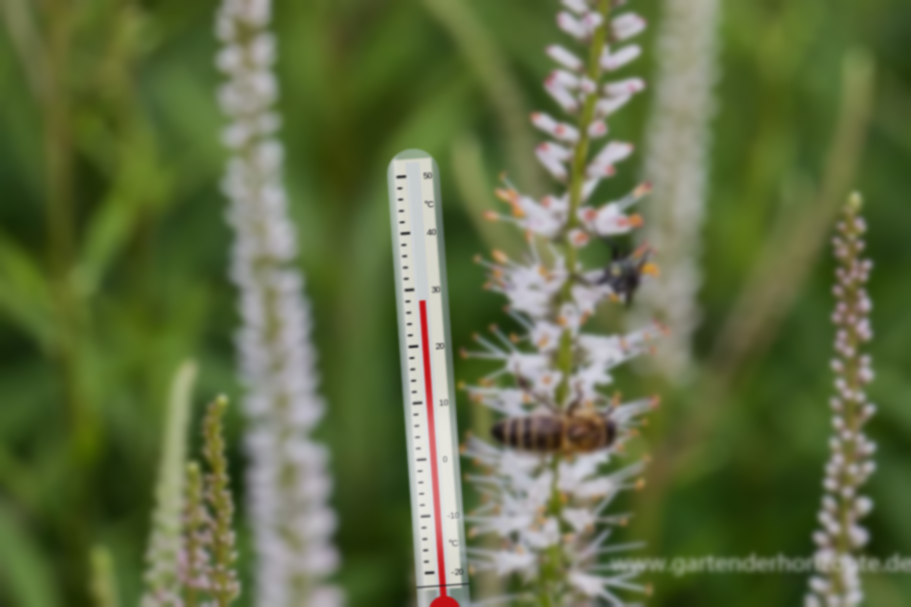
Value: °C 28
